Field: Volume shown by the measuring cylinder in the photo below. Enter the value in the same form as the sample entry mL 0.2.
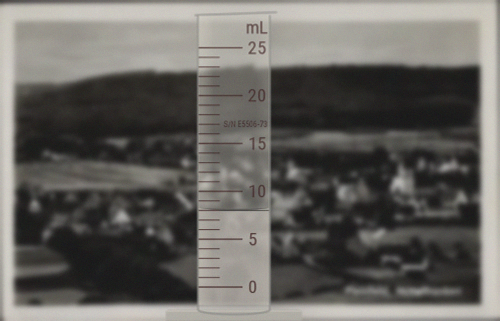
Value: mL 8
